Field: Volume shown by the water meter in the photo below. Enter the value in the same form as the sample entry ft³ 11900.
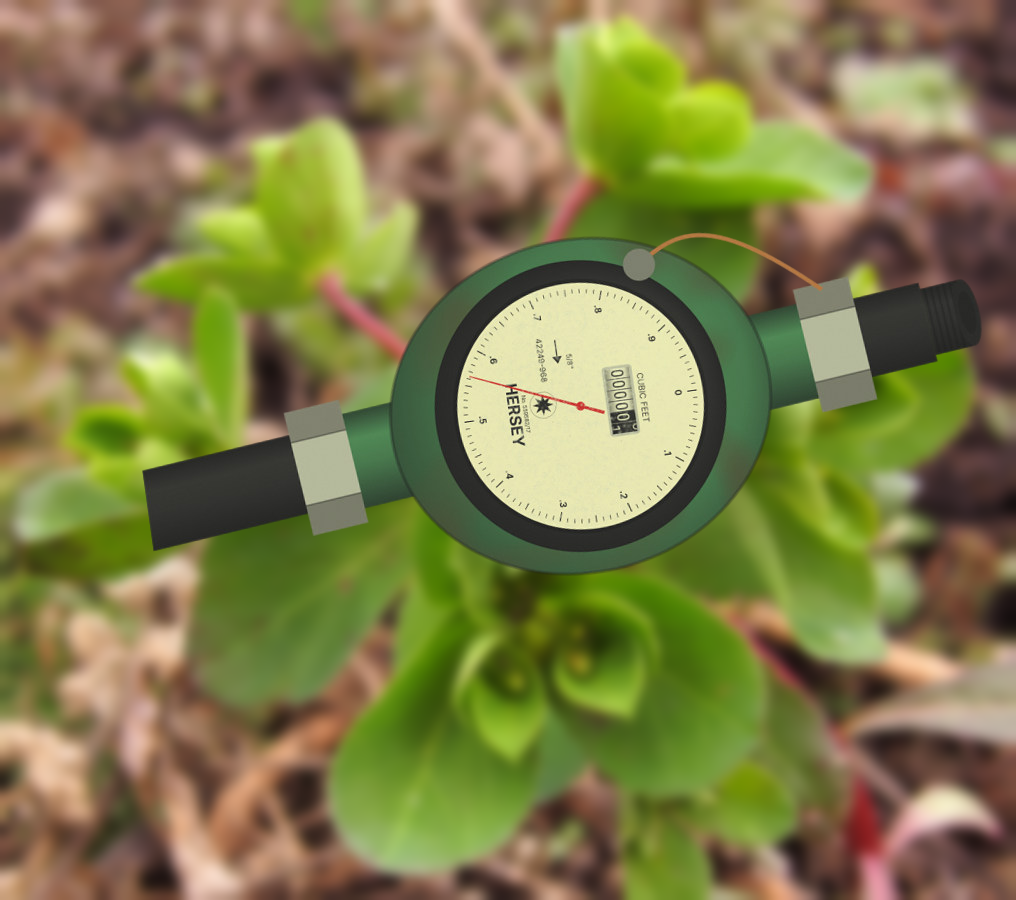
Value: ft³ 0.56
